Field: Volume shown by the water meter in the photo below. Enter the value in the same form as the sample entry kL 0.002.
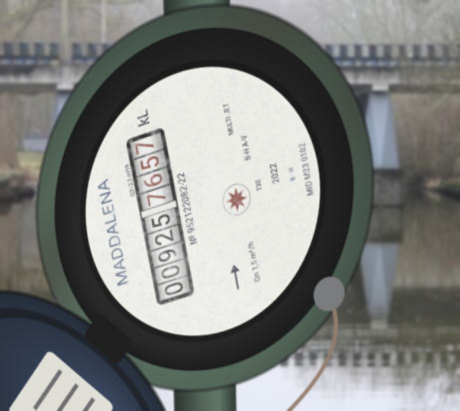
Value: kL 925.7657
